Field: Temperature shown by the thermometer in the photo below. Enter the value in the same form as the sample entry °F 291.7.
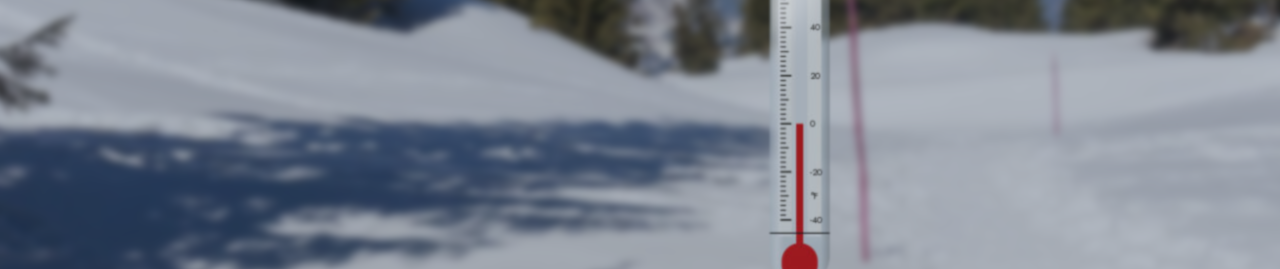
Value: °F 0
